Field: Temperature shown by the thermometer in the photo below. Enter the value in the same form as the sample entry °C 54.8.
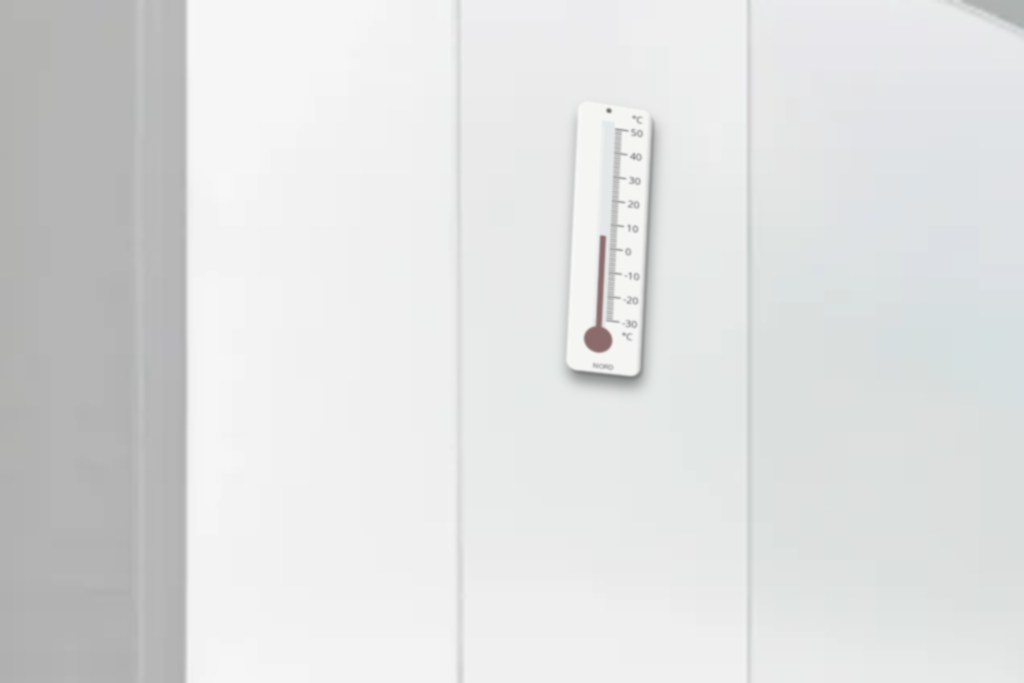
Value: °C 5
